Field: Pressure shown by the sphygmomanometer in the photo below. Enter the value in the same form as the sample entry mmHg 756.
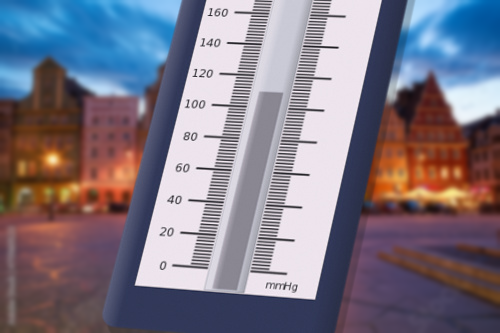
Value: mmHg 110
